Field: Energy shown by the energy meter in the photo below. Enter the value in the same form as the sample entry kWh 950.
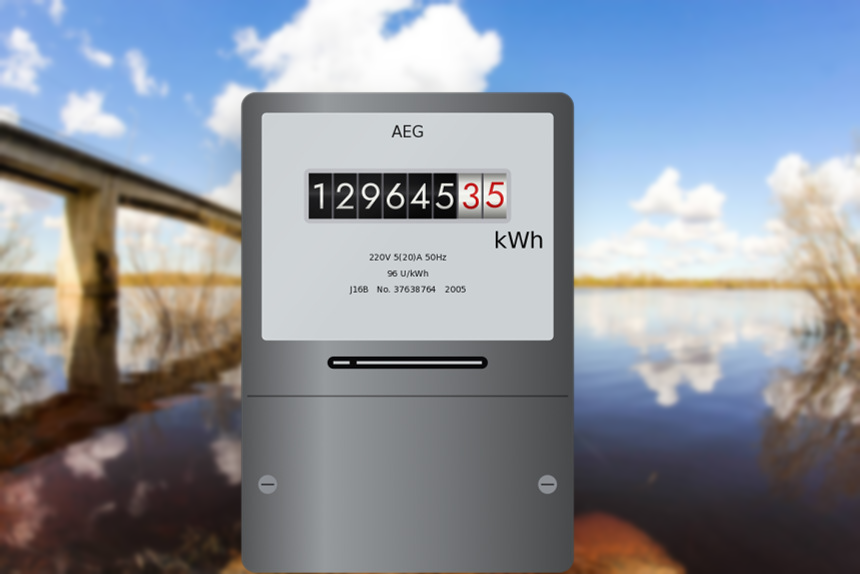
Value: kWh 129645.35
